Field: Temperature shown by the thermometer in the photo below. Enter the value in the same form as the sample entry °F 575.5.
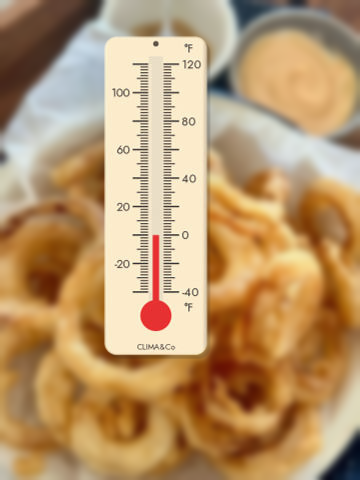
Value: °F 0
